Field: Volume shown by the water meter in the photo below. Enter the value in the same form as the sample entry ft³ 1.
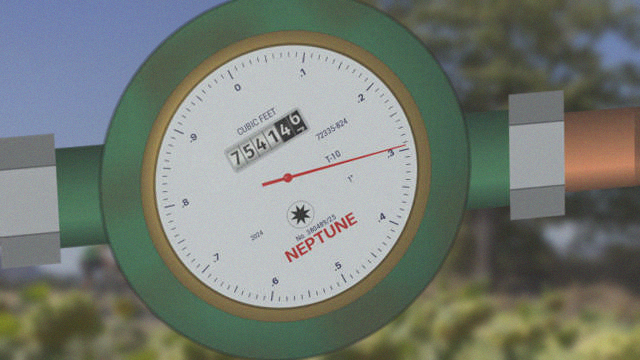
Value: ft³ 754146.29
